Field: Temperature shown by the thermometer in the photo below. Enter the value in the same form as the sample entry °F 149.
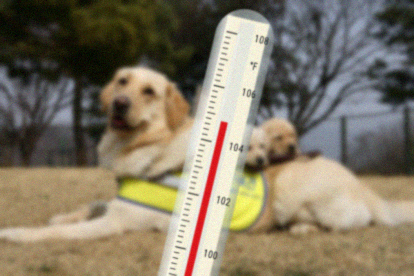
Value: °F 104.8
